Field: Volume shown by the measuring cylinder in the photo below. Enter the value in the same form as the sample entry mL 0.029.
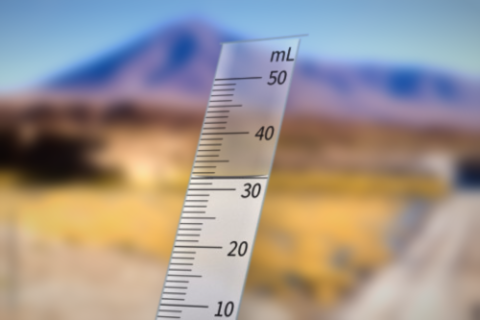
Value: mL 32
